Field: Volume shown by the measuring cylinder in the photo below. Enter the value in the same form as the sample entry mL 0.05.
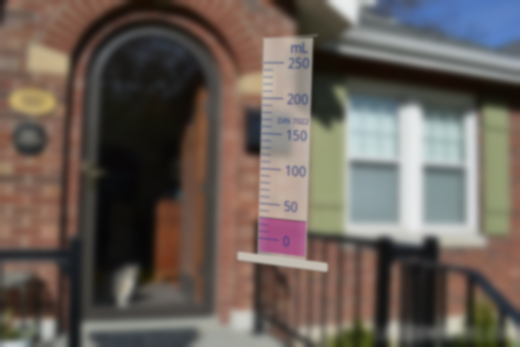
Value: mL 30
